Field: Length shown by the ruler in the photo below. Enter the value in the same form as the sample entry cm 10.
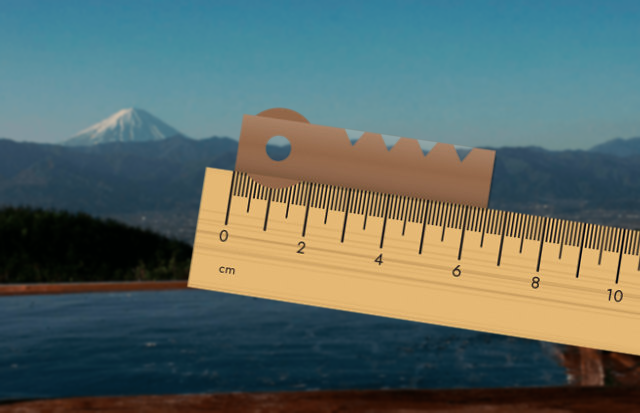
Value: cm 6.5
